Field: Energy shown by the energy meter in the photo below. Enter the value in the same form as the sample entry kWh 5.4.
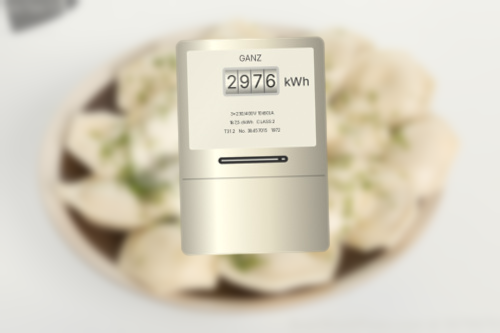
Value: kWh 2976
